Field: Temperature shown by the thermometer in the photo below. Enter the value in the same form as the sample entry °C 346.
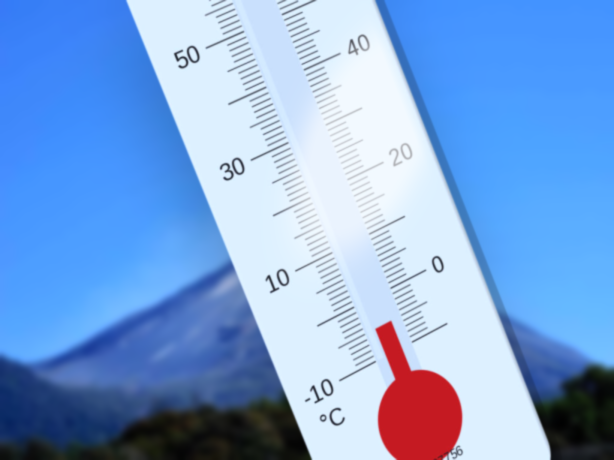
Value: °C -5
